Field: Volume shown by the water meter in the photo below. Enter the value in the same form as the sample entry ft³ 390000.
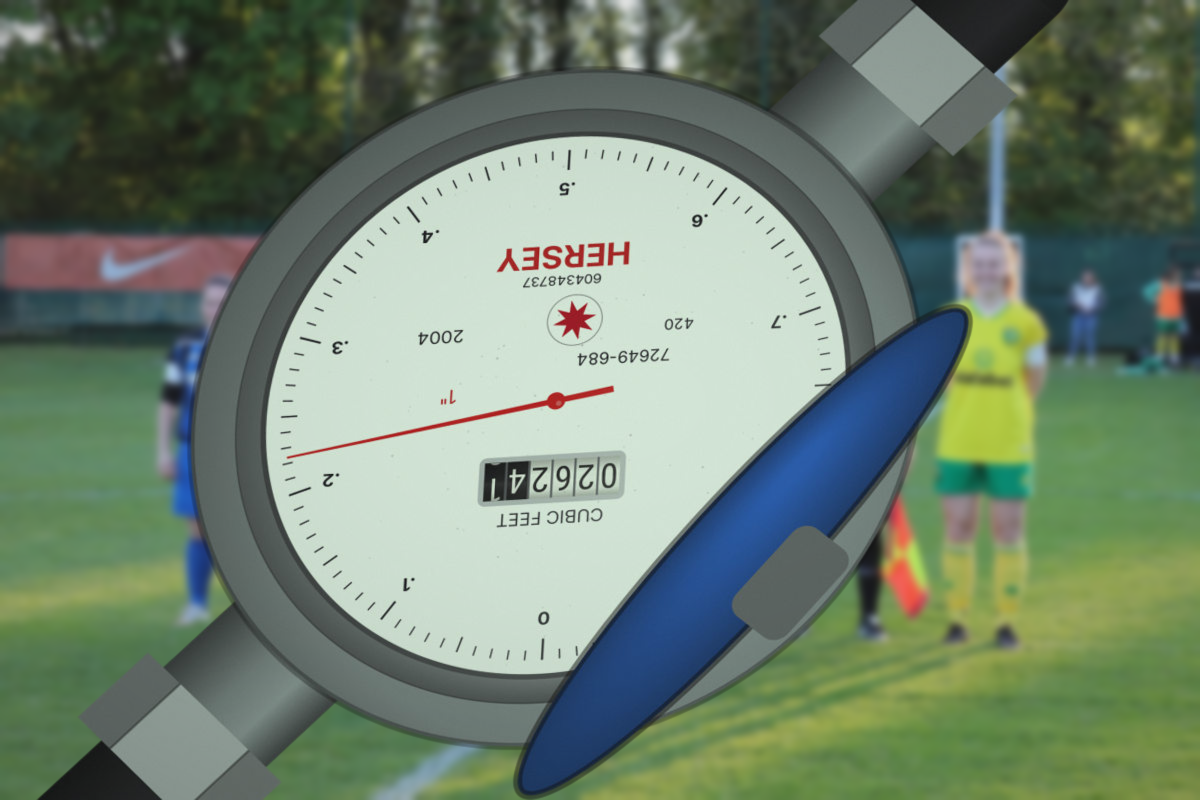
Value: ft³ 26241.22
